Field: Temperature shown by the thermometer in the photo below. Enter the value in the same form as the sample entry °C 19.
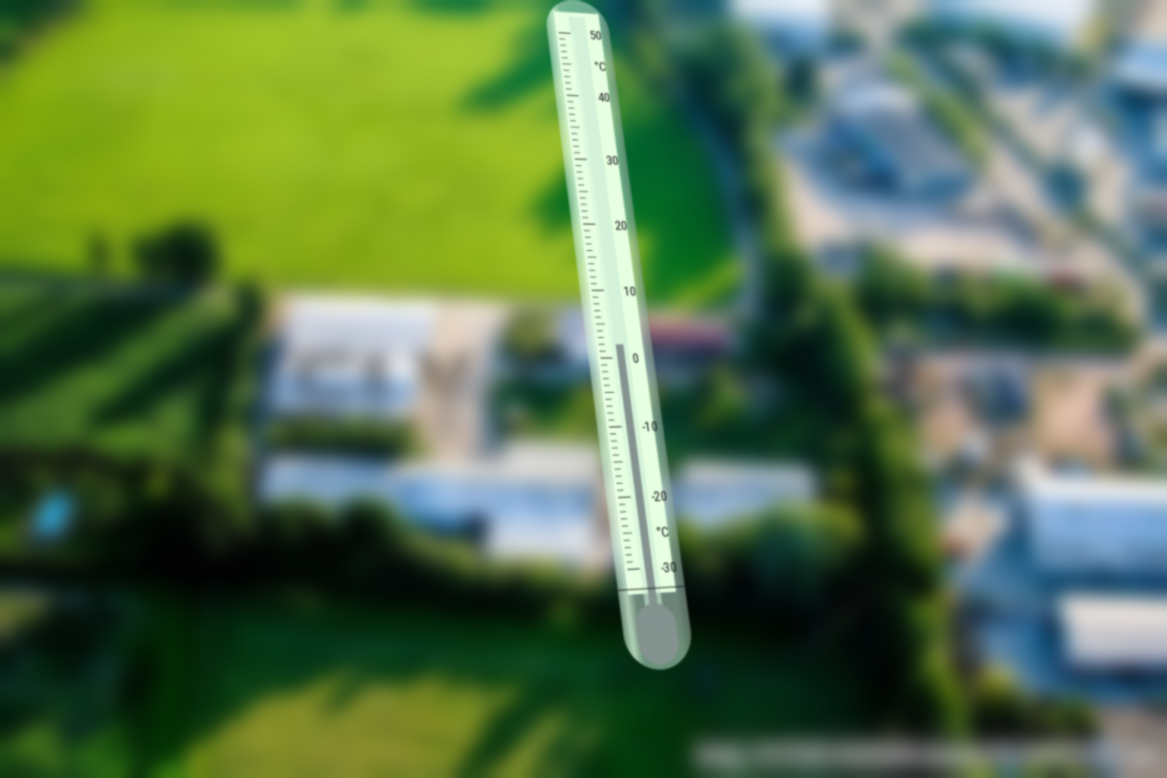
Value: °C 2
